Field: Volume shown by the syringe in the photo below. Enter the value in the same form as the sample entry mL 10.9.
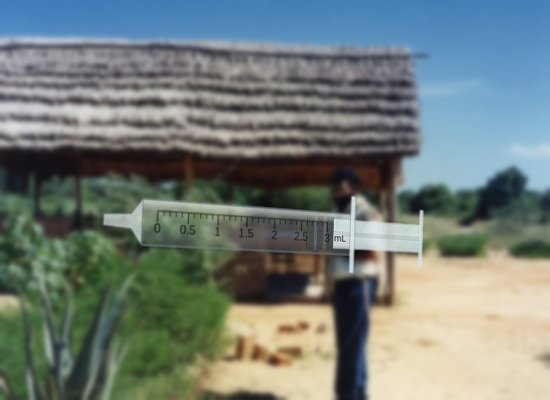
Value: mL 2.6
